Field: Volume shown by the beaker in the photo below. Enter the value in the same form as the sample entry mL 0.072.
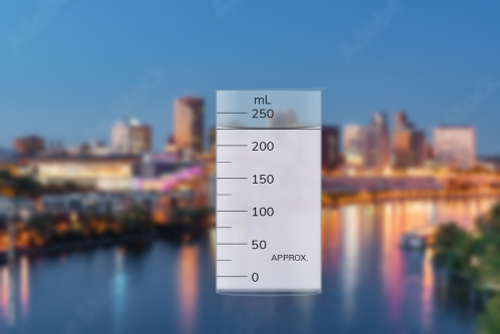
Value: mL 225
